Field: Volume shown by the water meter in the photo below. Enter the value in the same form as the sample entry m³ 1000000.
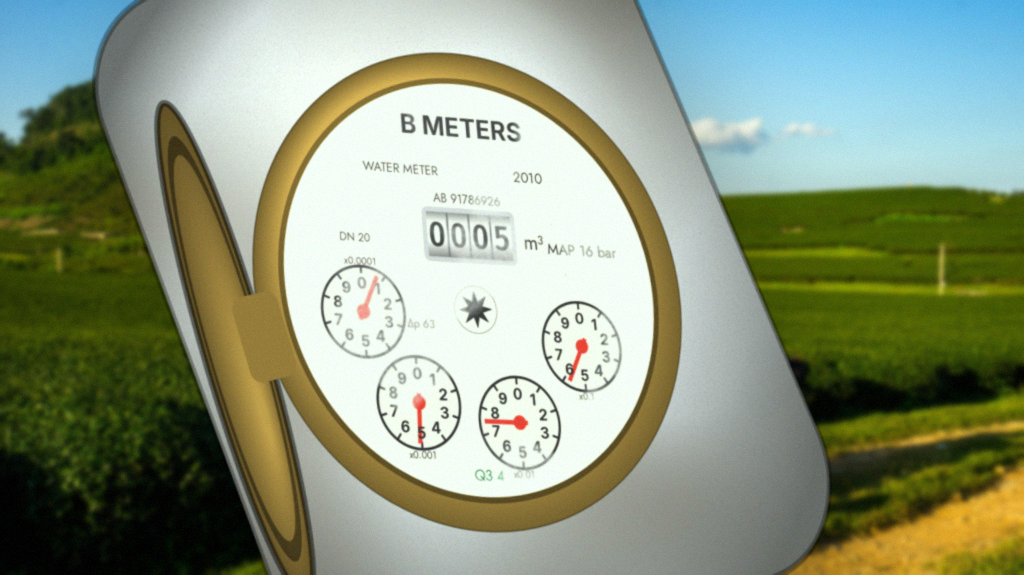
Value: m³ 5.5750
